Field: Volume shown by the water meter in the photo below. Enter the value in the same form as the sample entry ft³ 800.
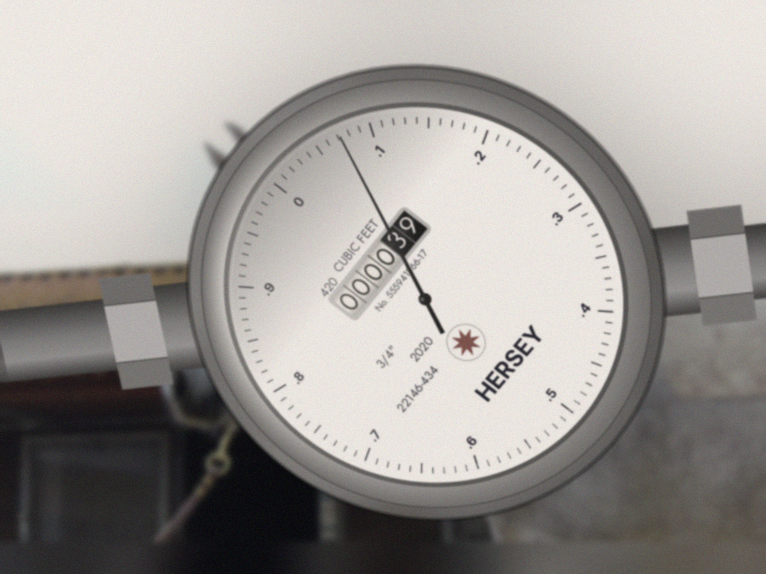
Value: ft³ 39.07
